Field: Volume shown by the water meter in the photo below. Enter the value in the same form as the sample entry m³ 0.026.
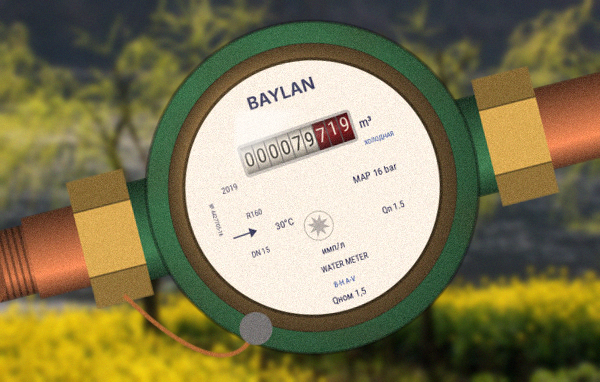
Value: m³ 79.719
